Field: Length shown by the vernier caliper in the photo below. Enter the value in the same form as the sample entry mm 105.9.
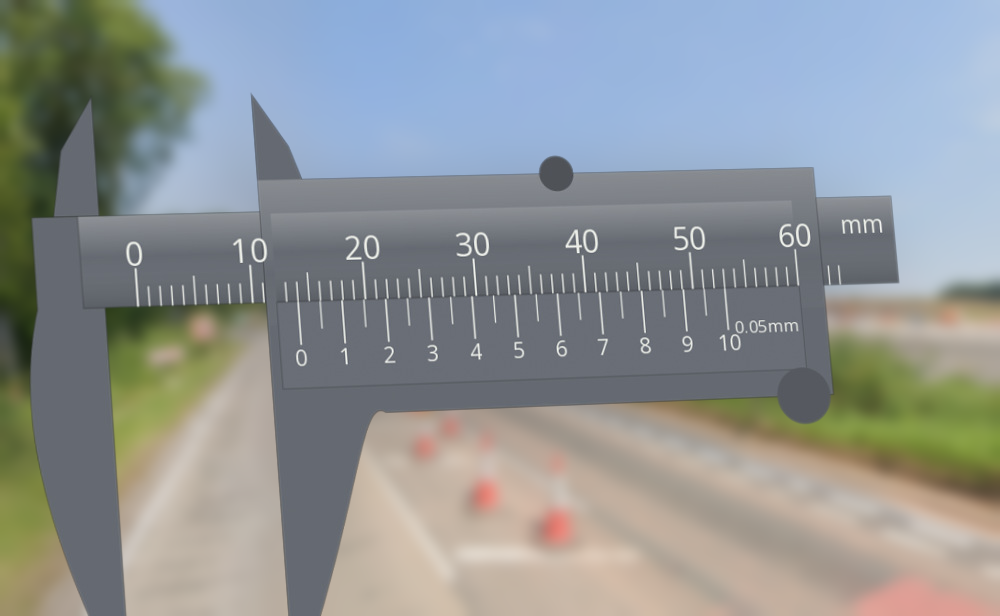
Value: mm 14.0
